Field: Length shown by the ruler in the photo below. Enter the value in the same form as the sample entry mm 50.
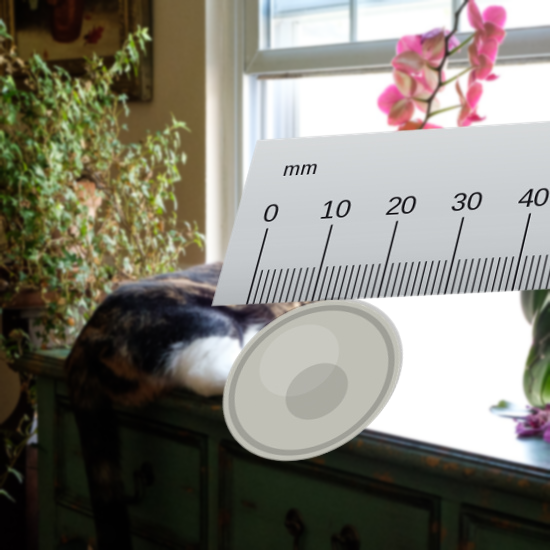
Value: mm 26
